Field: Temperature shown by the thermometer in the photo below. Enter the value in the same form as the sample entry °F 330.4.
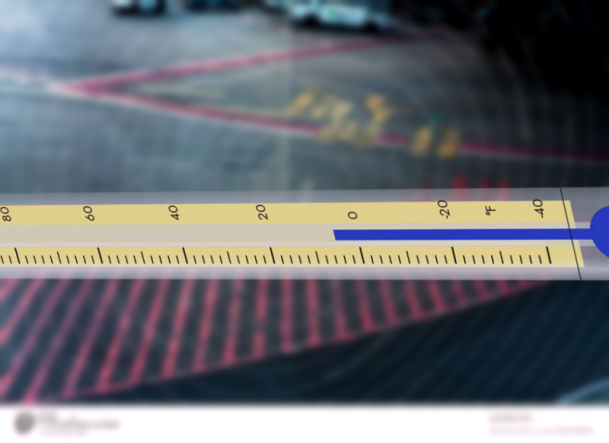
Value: °F 5
